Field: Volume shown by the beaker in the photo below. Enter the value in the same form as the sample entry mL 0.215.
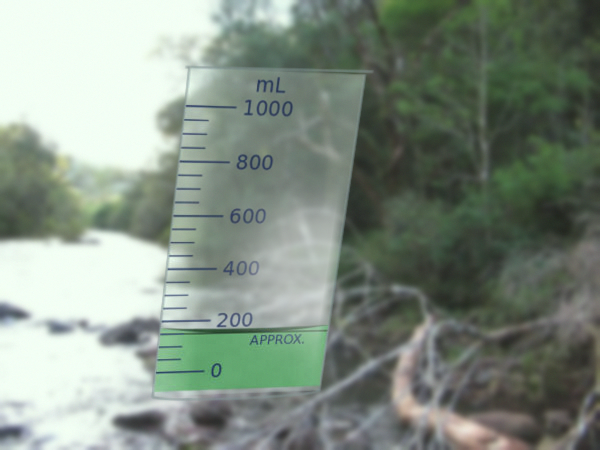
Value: mL 150
